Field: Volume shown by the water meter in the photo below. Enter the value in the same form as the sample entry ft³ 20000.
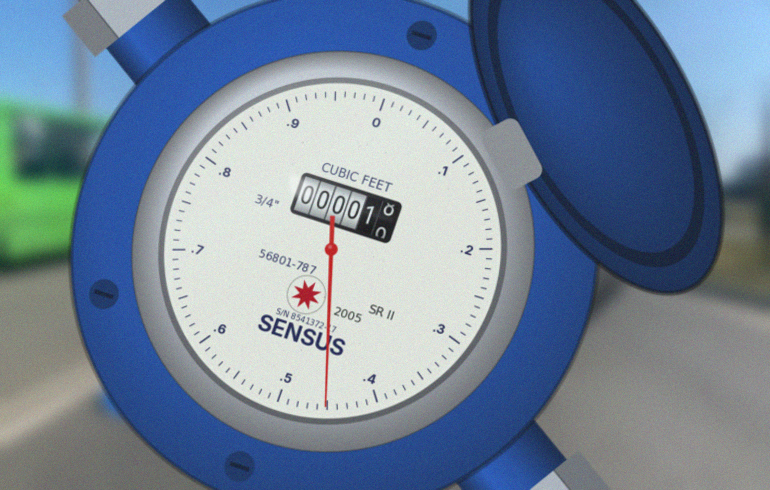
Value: ft³ 18.45
